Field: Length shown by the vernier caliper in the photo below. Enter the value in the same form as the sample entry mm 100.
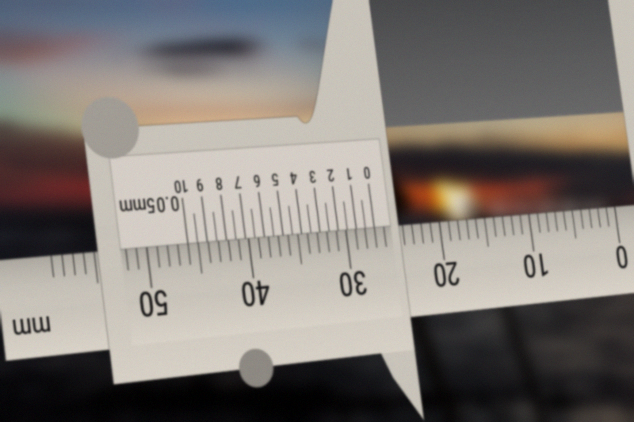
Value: mm 27.0
